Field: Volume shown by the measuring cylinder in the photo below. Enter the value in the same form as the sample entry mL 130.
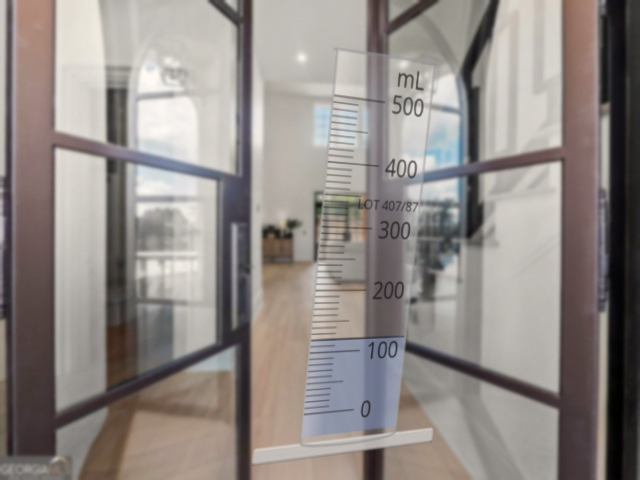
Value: mL 120
